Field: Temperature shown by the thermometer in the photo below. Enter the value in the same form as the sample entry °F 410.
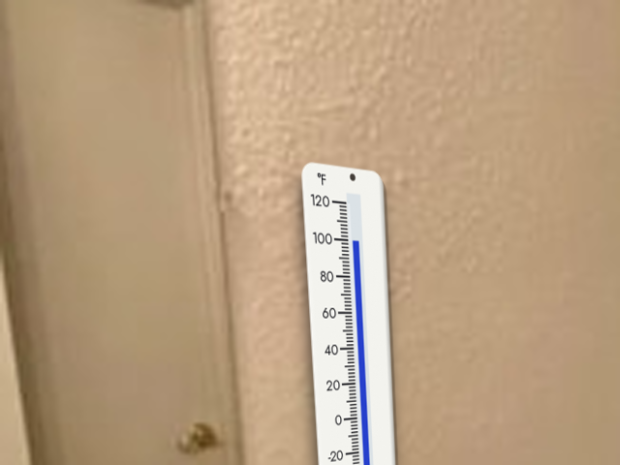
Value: °F 100
